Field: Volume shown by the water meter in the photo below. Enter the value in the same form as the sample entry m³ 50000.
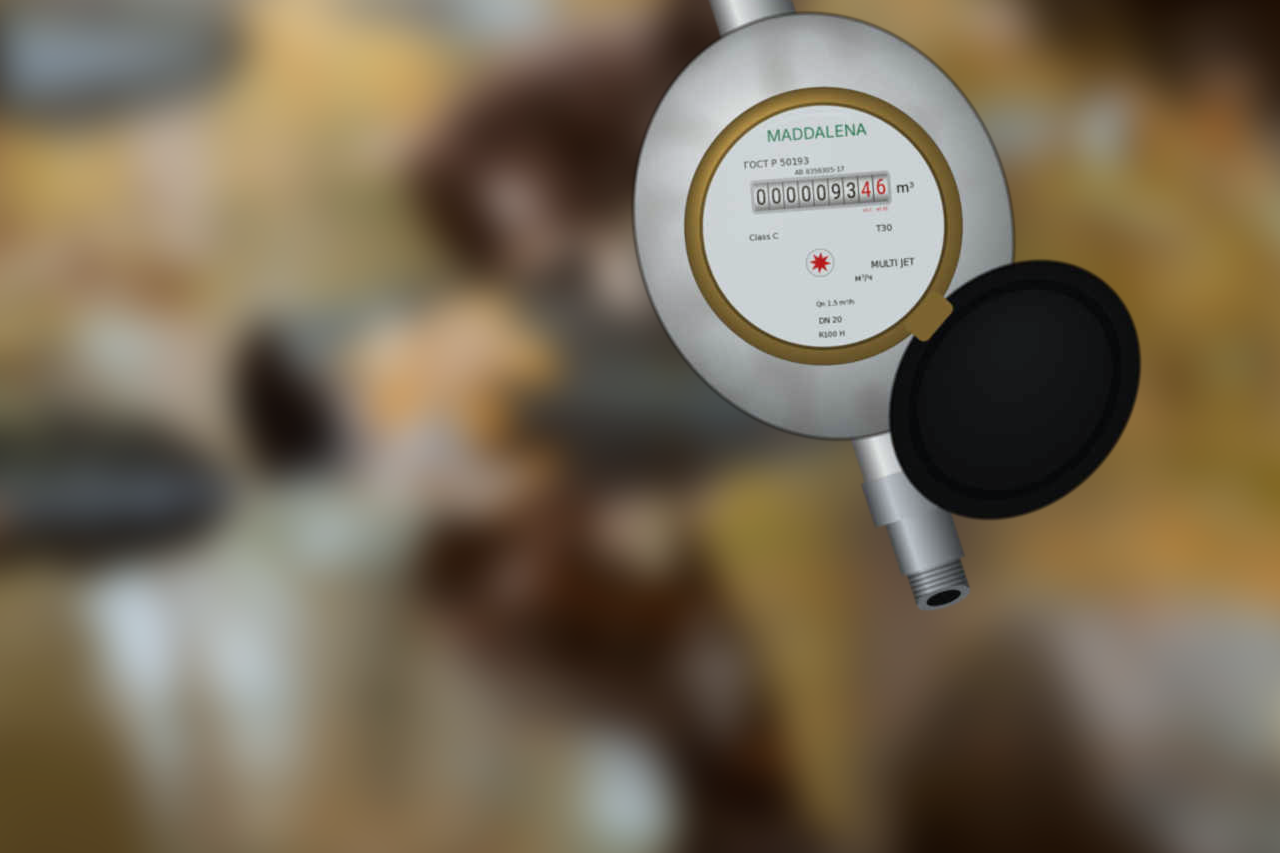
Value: m³ 93.46
